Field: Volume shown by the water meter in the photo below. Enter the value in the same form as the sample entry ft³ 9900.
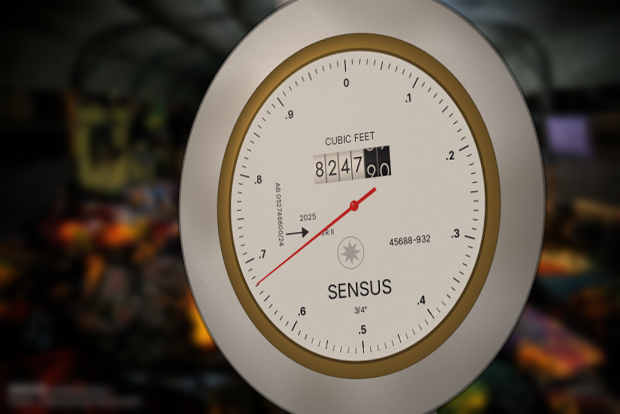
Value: ft³ 824789.67
